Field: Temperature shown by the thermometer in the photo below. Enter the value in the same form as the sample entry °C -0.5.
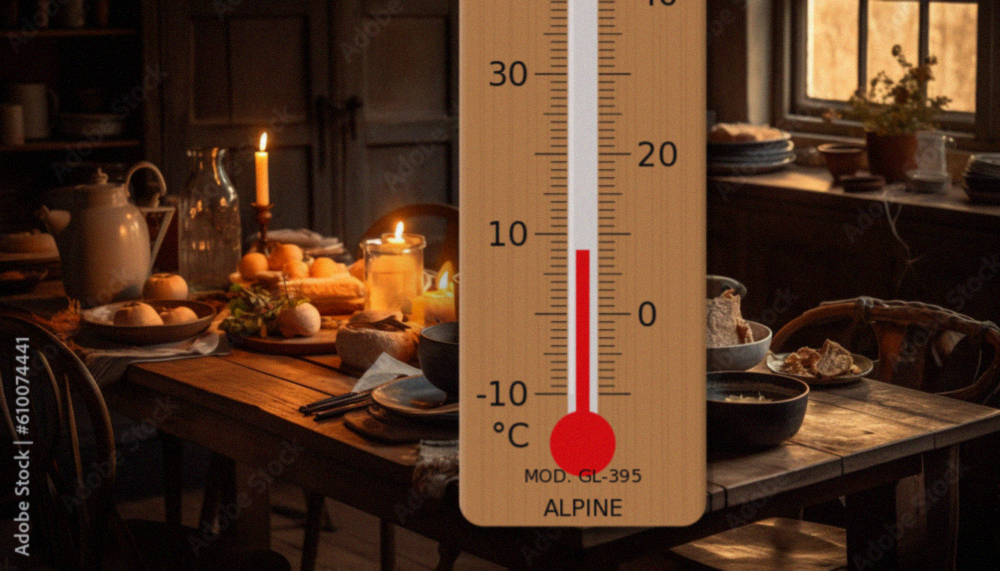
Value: °C 8
